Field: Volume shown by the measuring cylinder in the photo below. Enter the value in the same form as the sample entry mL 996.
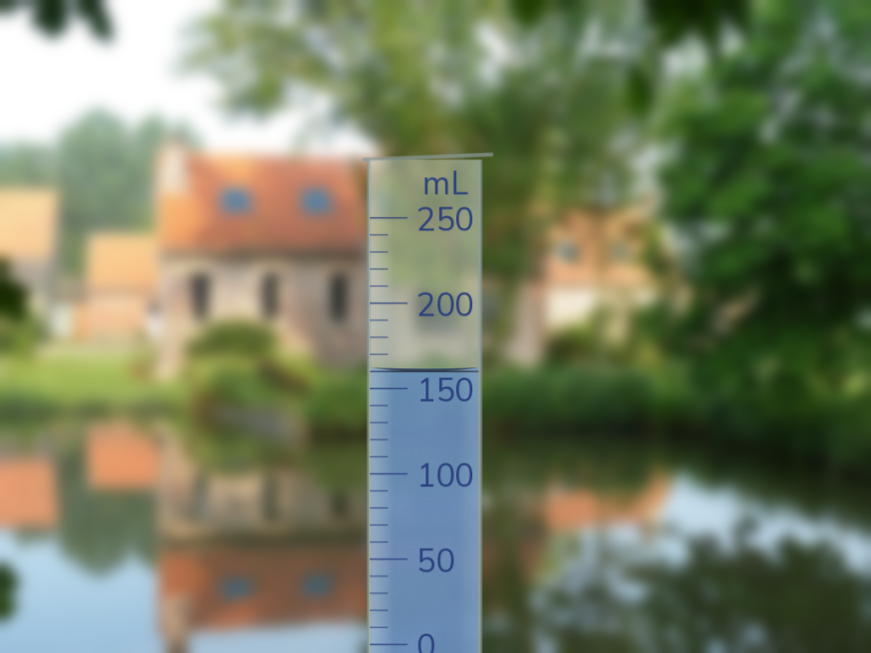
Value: mL 160
